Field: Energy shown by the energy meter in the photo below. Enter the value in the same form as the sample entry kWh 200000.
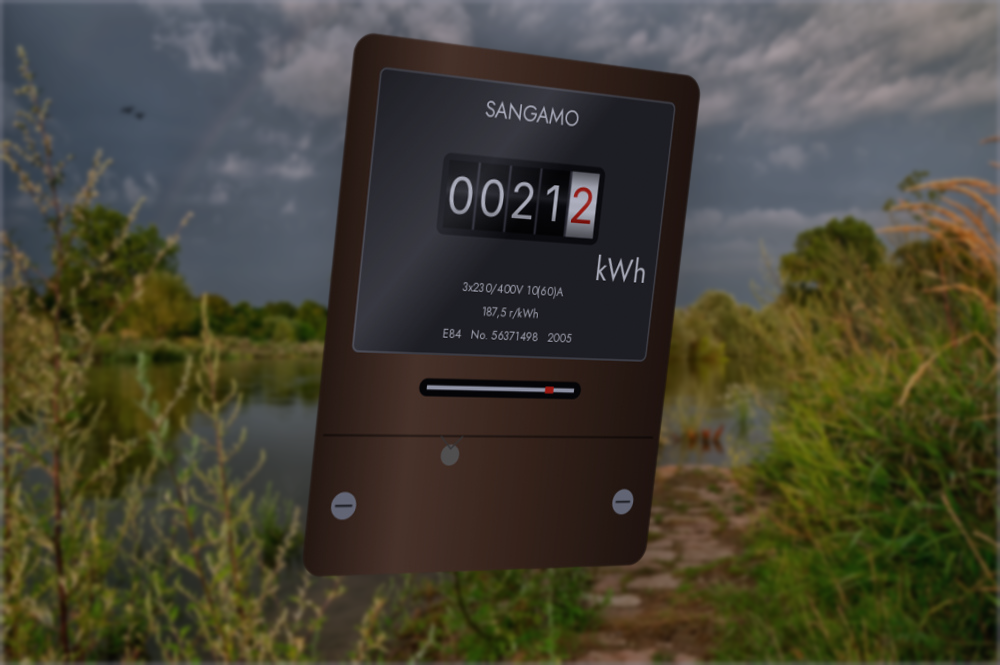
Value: kWh 21.2
